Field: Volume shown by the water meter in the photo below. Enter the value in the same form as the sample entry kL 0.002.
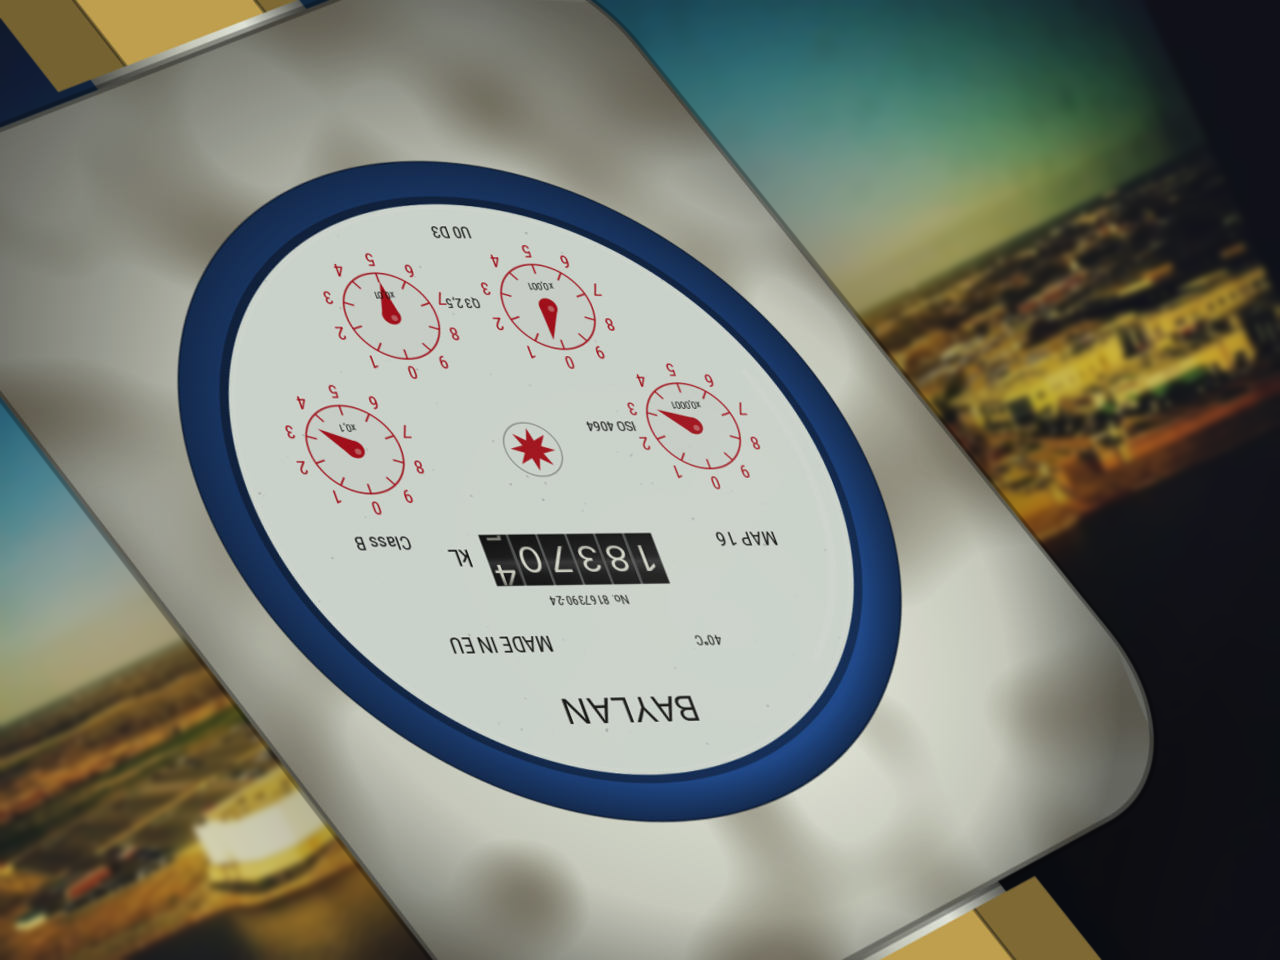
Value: kL 183704.3503
